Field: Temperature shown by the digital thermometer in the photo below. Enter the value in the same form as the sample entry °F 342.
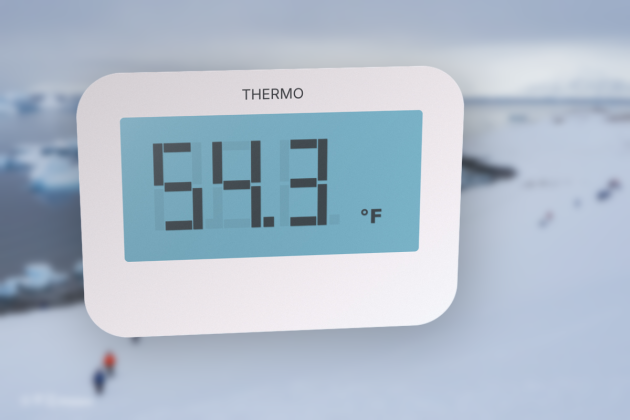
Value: °F 54.3
